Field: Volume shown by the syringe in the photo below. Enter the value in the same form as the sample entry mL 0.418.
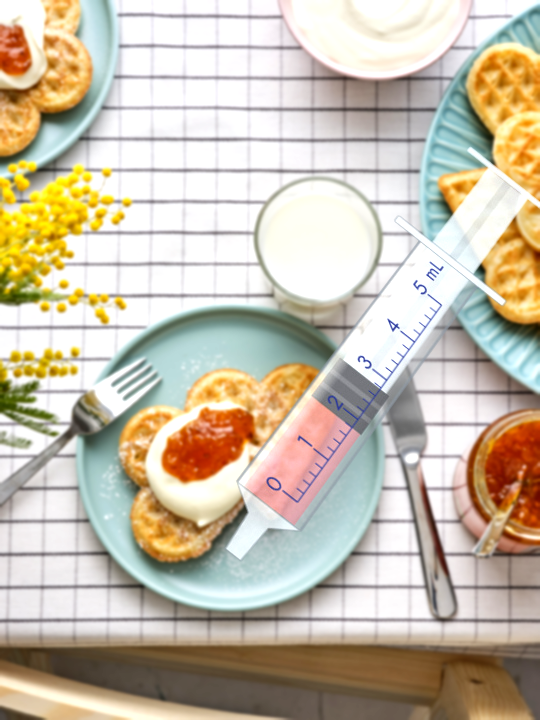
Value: mL 1.8
